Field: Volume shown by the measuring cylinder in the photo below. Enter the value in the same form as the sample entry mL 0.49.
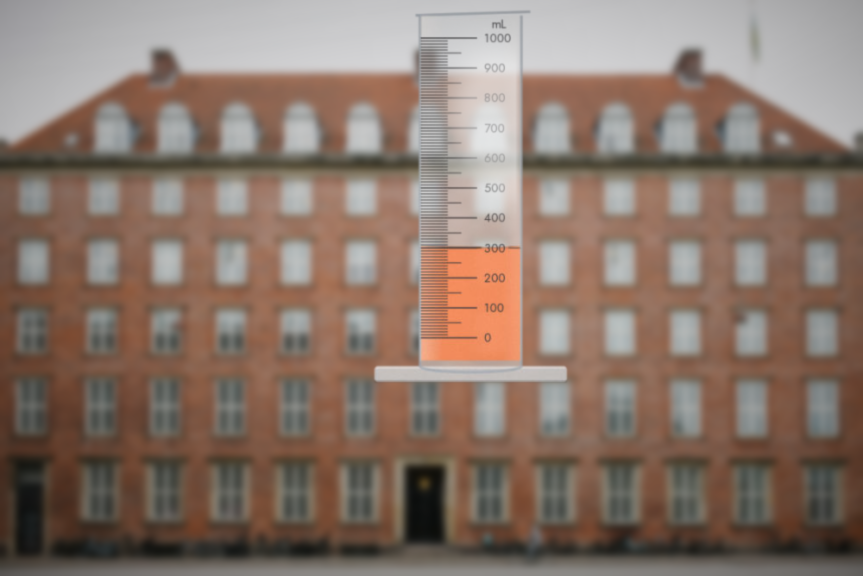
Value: mL 300
